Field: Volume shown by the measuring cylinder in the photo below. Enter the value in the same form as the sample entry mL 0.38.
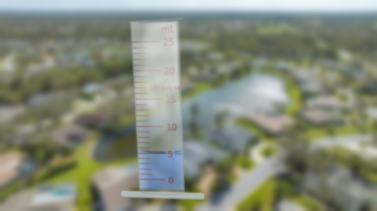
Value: mL 5
